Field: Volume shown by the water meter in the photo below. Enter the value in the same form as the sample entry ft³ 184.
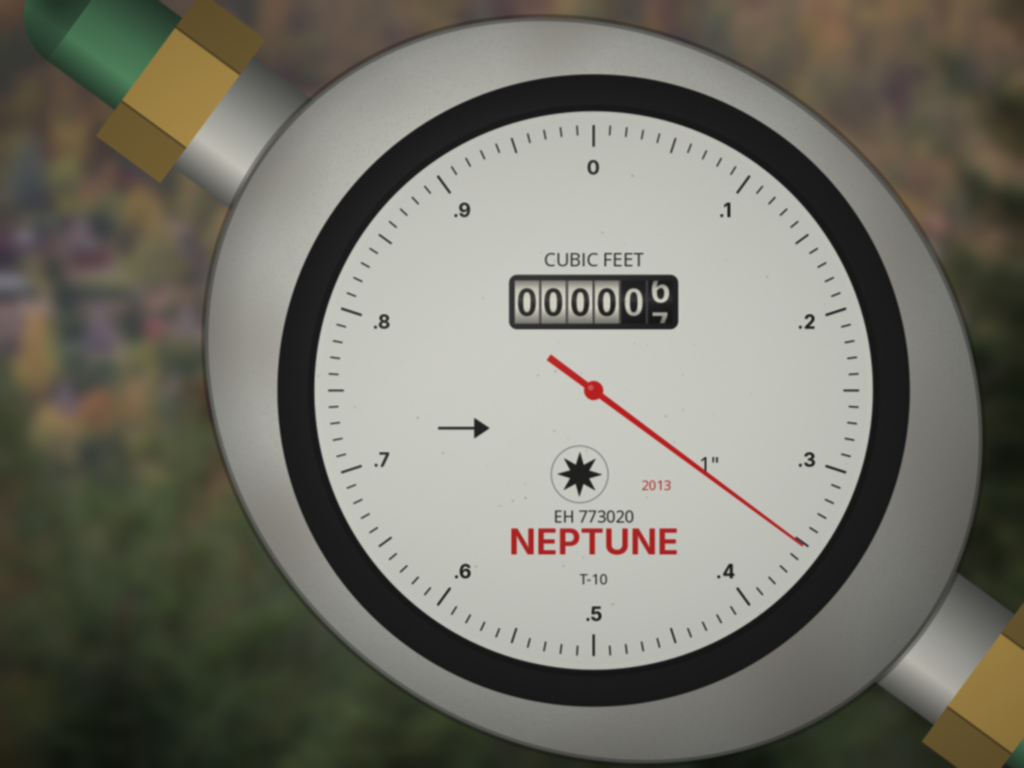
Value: ft³ 6.35
